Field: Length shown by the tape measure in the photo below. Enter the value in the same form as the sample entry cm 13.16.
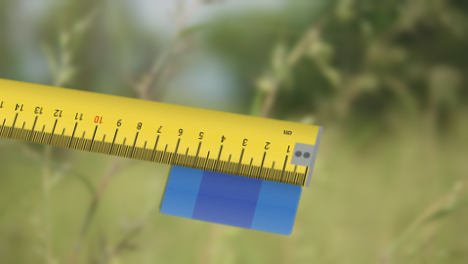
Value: cm 6
